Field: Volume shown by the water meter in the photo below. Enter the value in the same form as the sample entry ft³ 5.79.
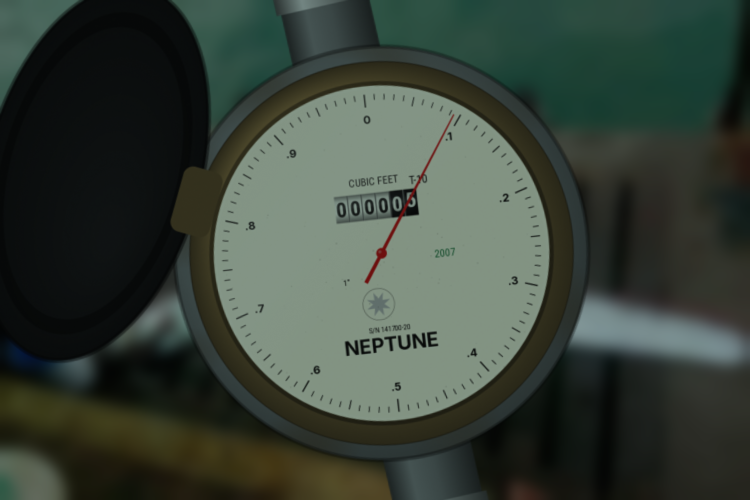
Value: ft³ 5.09
